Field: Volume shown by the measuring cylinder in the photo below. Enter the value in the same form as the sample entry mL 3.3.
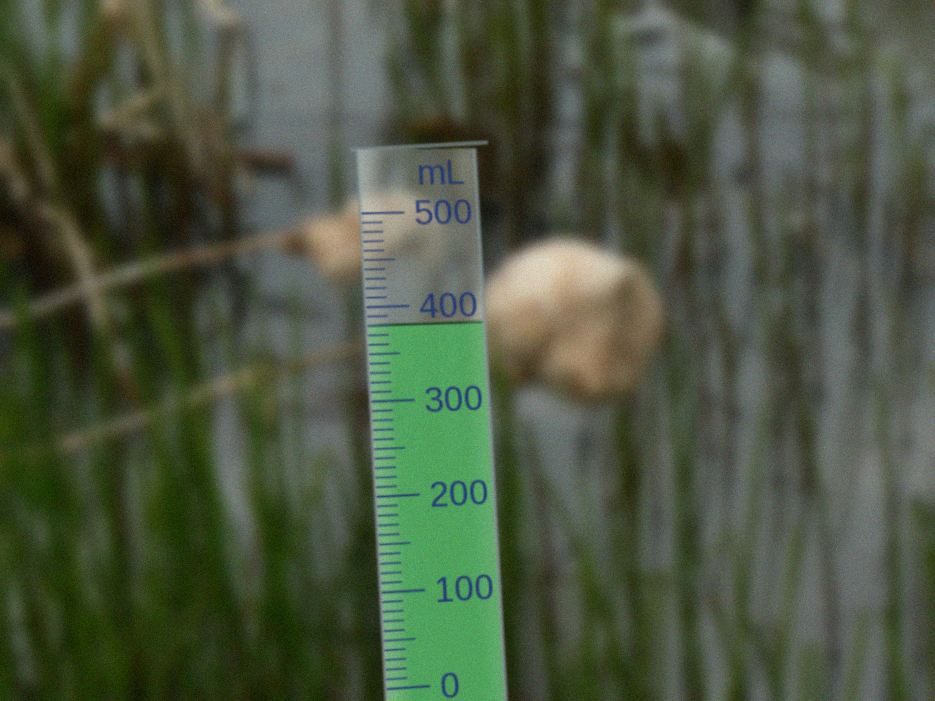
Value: mL 380
